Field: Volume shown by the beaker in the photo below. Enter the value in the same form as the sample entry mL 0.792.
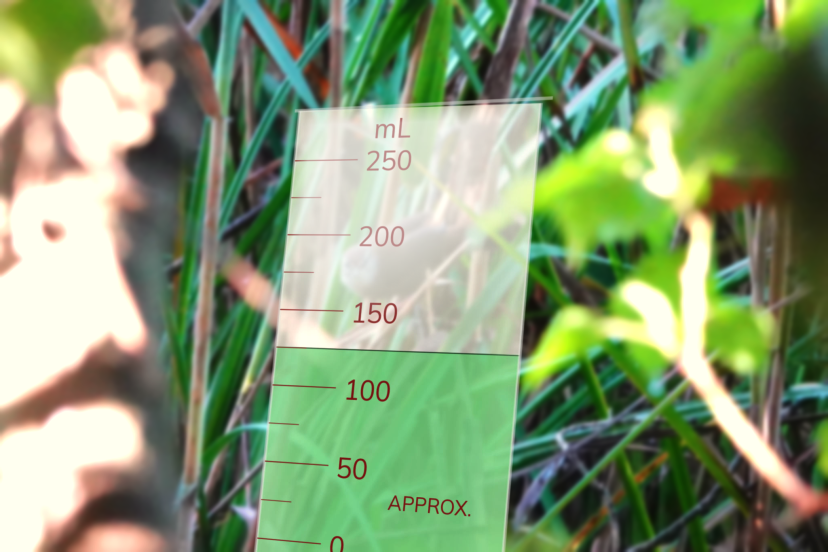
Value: mL 125
